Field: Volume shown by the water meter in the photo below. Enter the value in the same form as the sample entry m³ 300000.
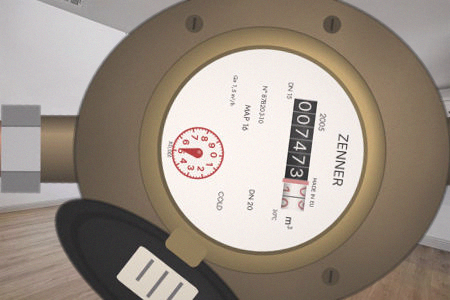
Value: m³ 7473.095
